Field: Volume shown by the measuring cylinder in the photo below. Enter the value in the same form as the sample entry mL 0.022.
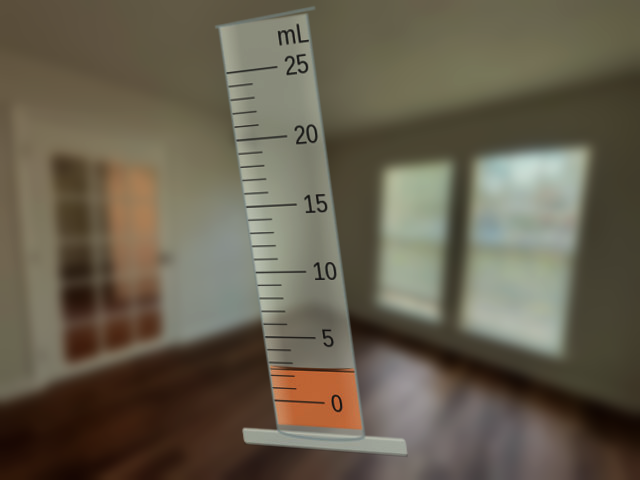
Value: mL 2.5
